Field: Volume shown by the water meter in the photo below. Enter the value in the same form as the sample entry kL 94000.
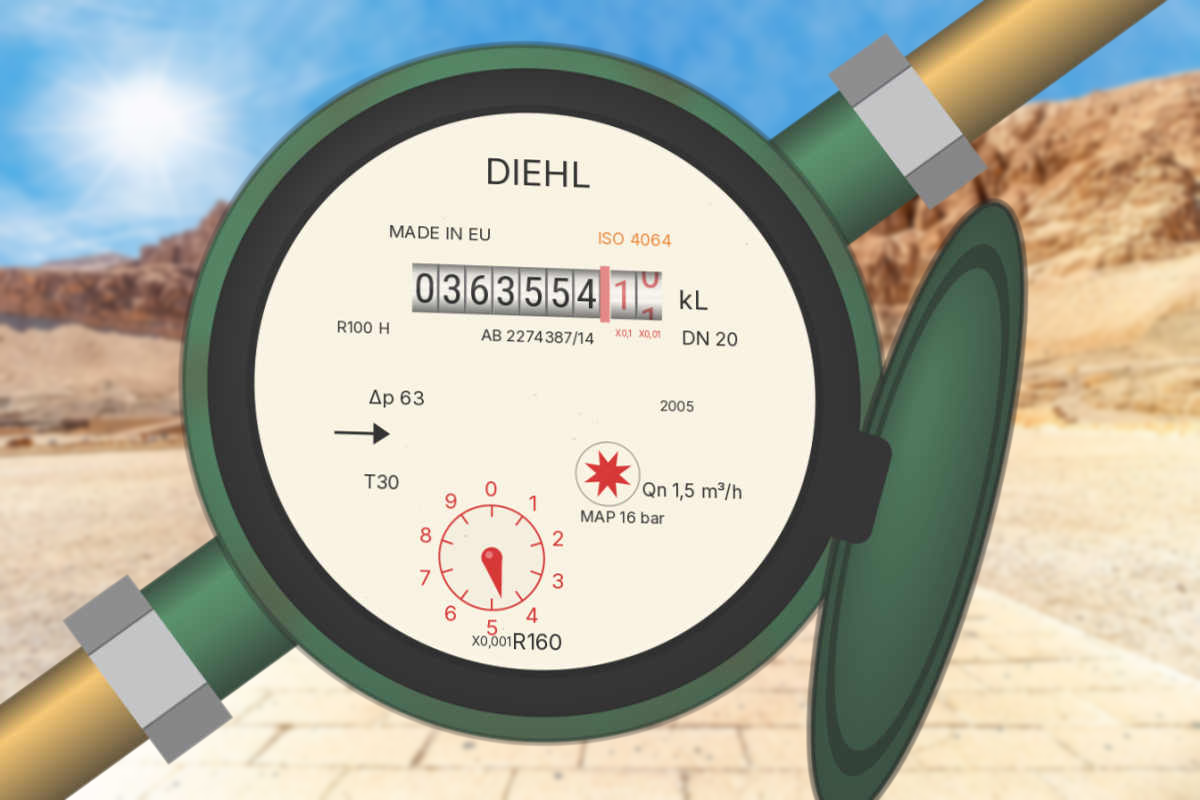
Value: kL 363554.104
